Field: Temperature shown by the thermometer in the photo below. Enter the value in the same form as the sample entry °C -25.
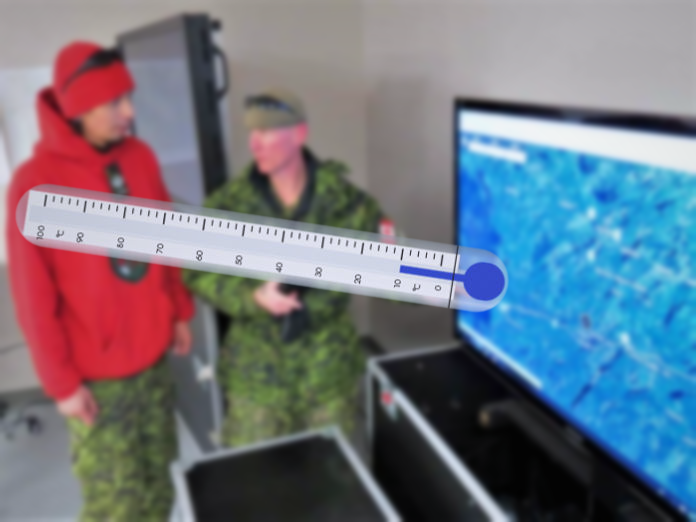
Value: °C 10
